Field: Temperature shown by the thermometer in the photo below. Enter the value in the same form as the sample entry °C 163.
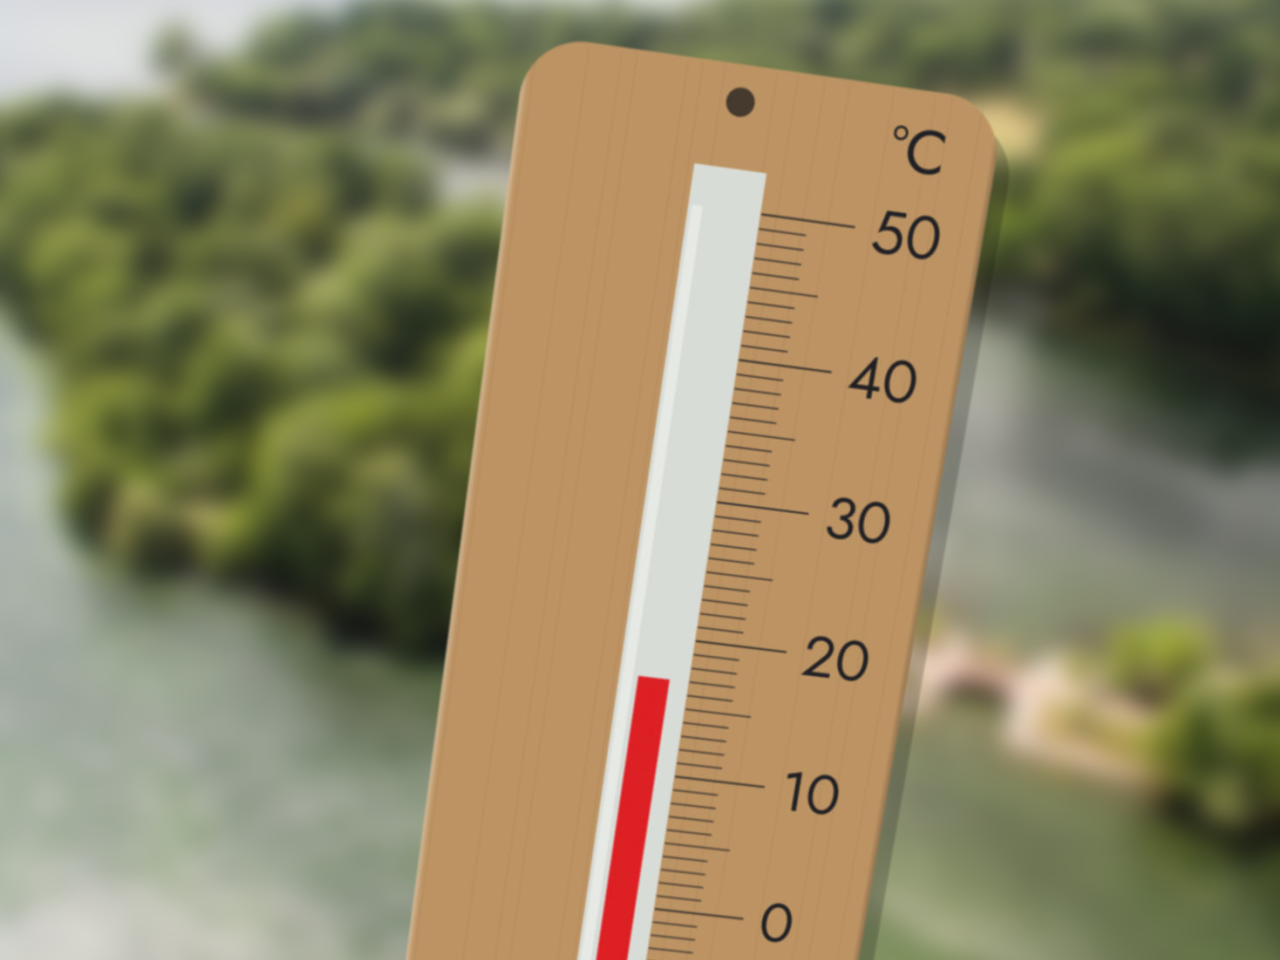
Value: °C 17
